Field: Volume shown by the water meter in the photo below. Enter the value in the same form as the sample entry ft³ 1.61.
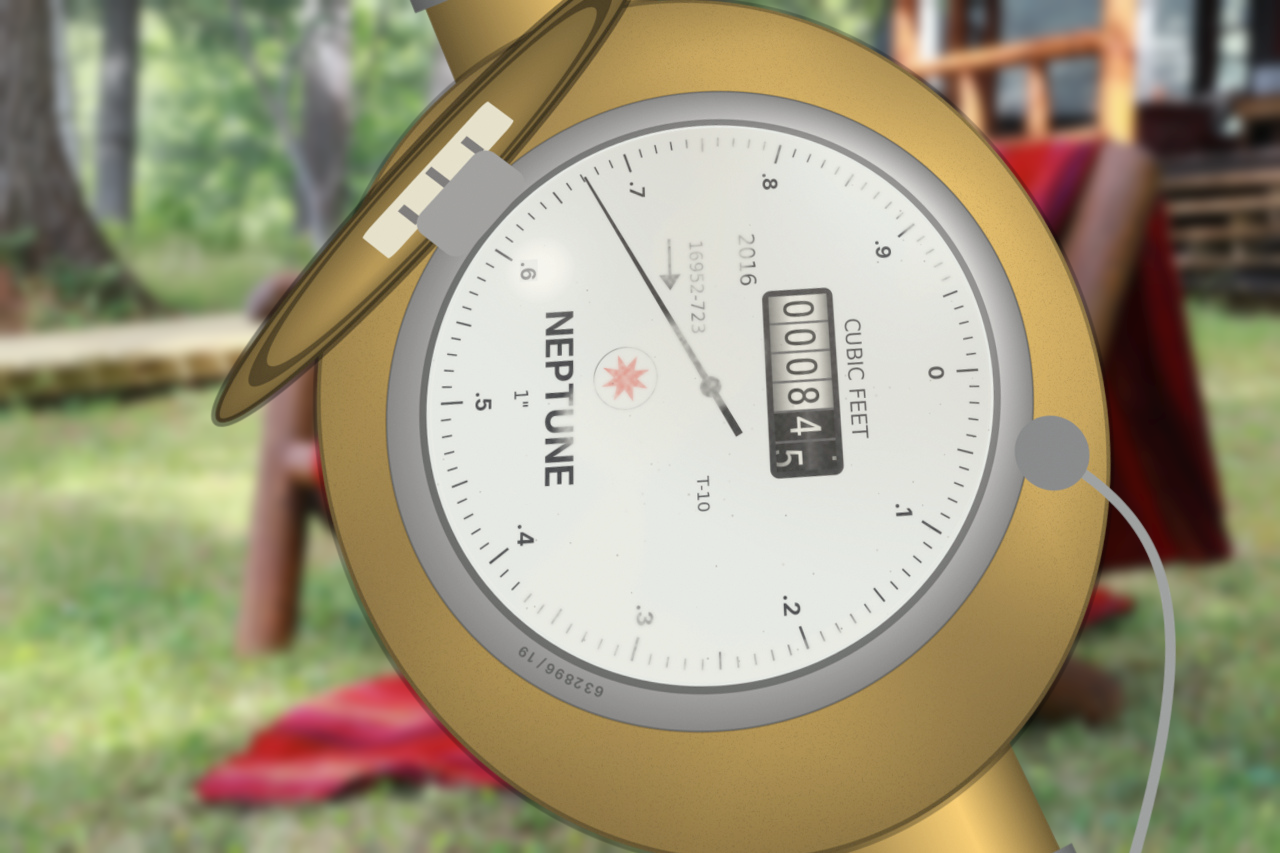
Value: ft³ 844.67
